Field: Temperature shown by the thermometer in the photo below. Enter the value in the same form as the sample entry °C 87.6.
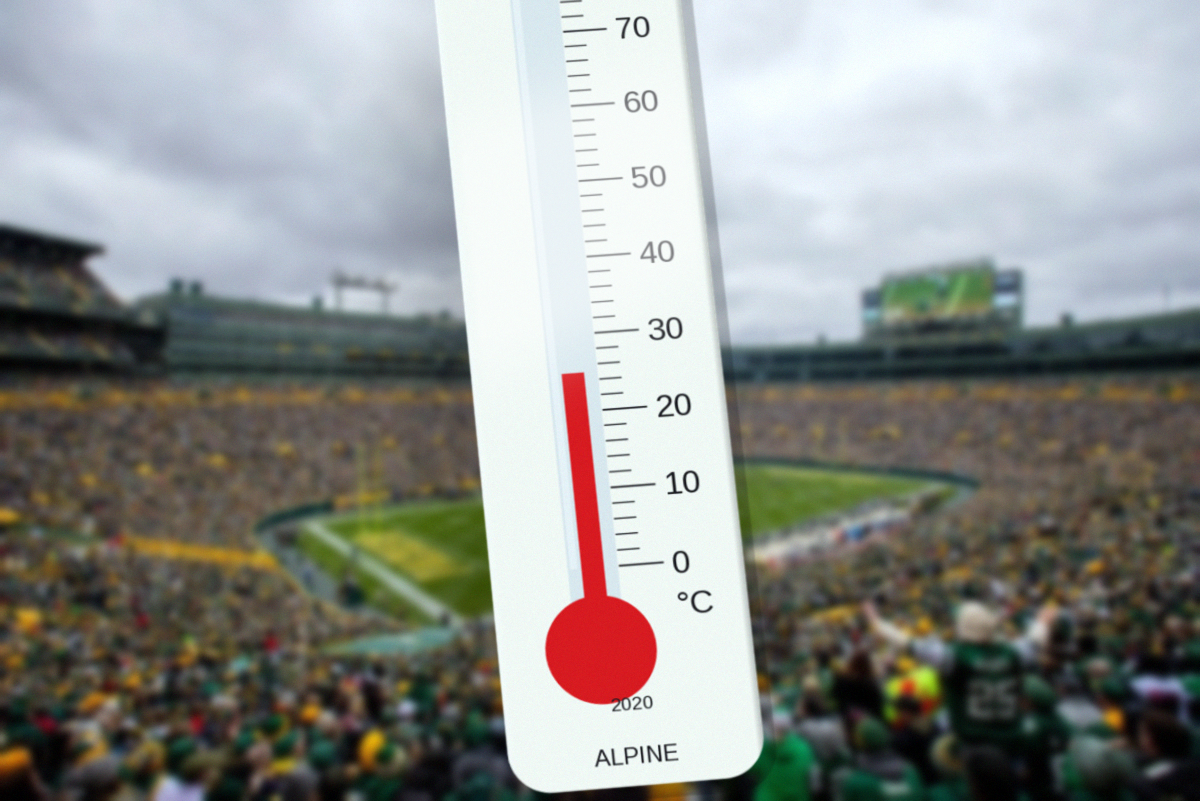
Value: °C 25
